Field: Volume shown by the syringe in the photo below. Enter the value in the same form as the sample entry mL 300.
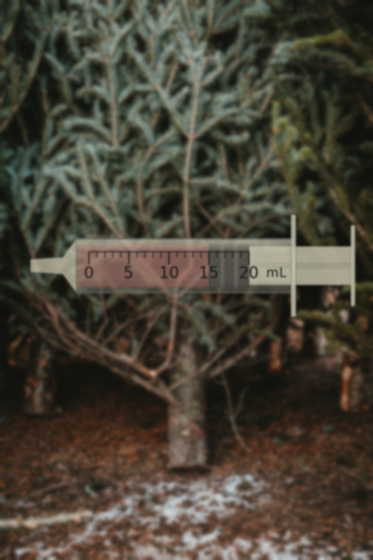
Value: mL 15
